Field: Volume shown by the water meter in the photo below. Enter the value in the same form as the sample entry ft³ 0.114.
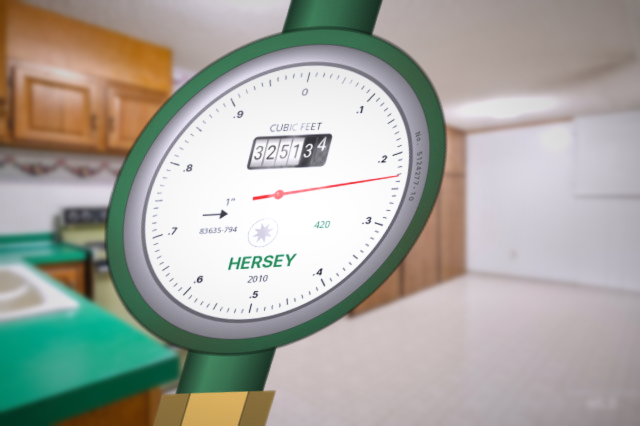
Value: ft³ 325134.23
